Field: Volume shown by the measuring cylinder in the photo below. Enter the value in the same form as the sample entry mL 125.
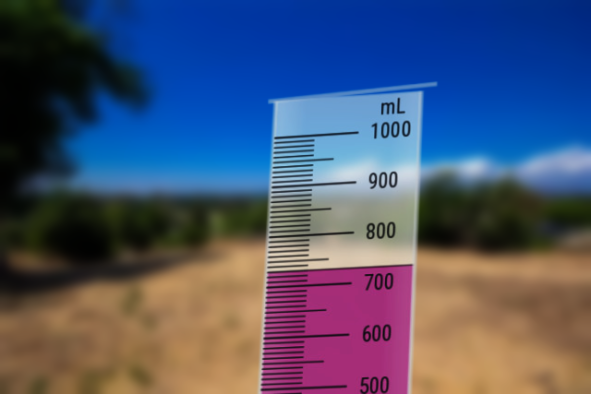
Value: mL 730
